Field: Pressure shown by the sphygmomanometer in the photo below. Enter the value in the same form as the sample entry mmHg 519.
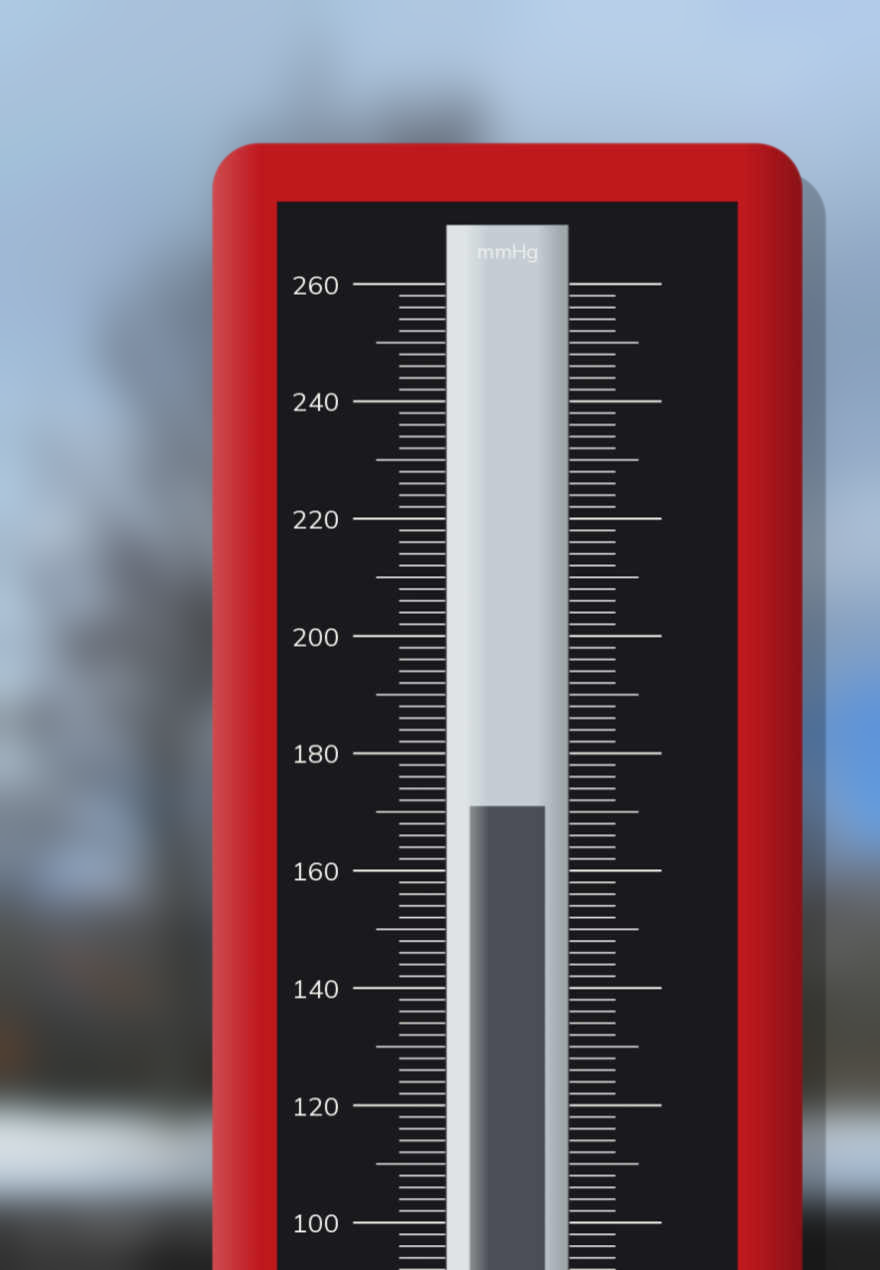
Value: mmHg 171
